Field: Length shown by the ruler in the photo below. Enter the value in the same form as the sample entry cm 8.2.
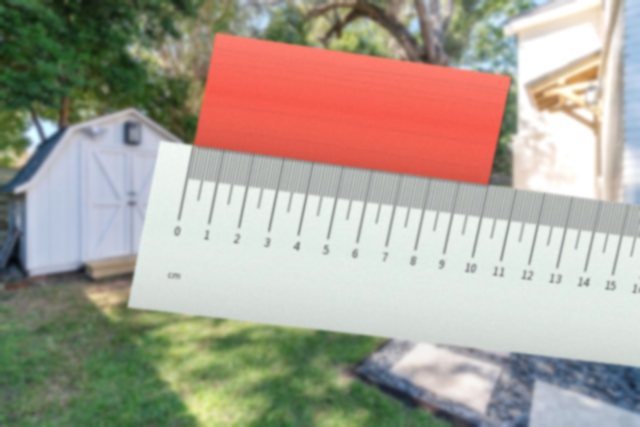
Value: cm 10
